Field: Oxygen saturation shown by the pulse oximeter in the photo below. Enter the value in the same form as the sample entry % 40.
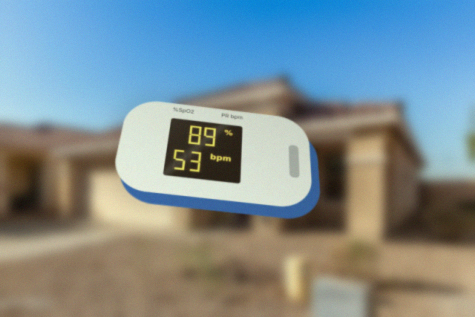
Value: % 89
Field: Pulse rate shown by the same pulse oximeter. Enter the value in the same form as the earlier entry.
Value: bpm 53
